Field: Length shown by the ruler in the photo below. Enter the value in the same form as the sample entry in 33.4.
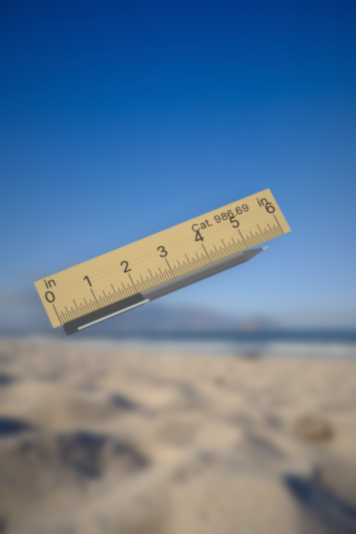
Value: in 5.5
